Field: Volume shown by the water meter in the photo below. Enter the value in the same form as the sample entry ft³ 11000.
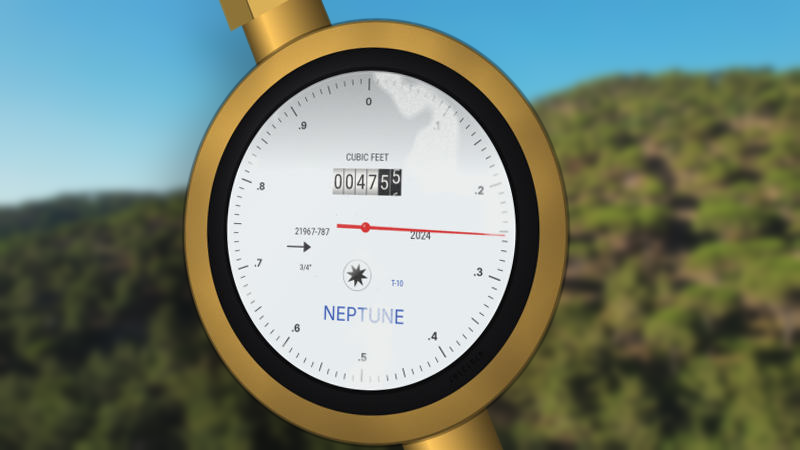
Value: ft³ 4755.25
